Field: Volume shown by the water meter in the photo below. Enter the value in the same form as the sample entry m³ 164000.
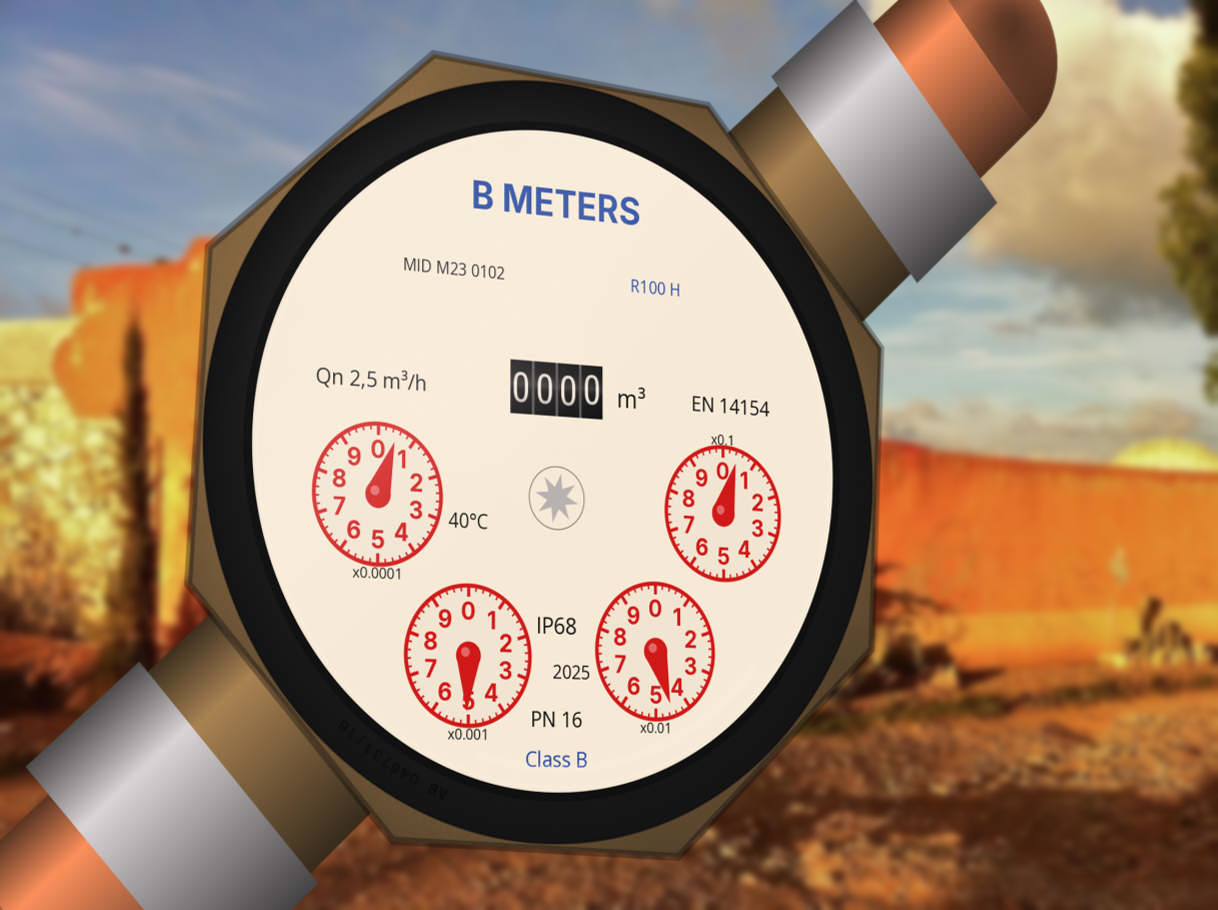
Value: m³ 0.0450
